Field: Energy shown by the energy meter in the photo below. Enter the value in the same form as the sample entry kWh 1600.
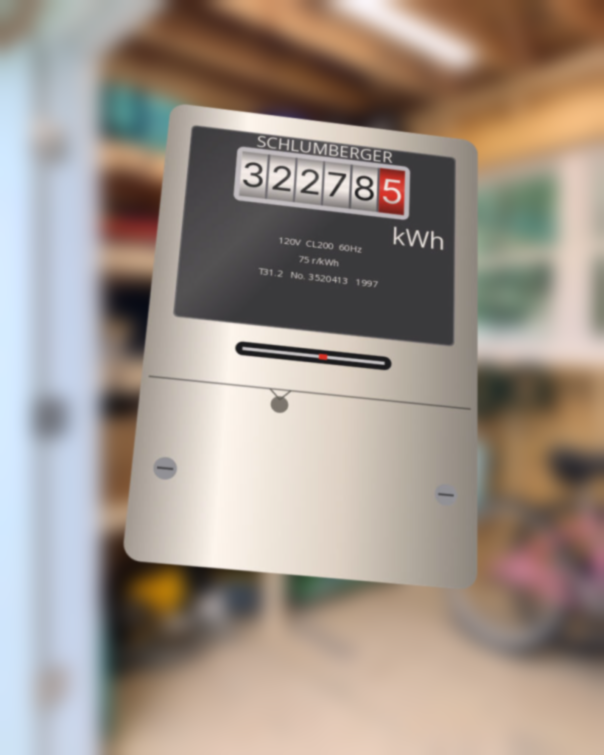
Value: kWh 32278.5
